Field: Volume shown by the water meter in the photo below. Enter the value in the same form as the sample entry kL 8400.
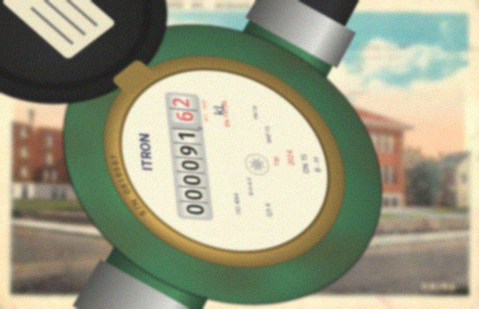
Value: kL 91.62
